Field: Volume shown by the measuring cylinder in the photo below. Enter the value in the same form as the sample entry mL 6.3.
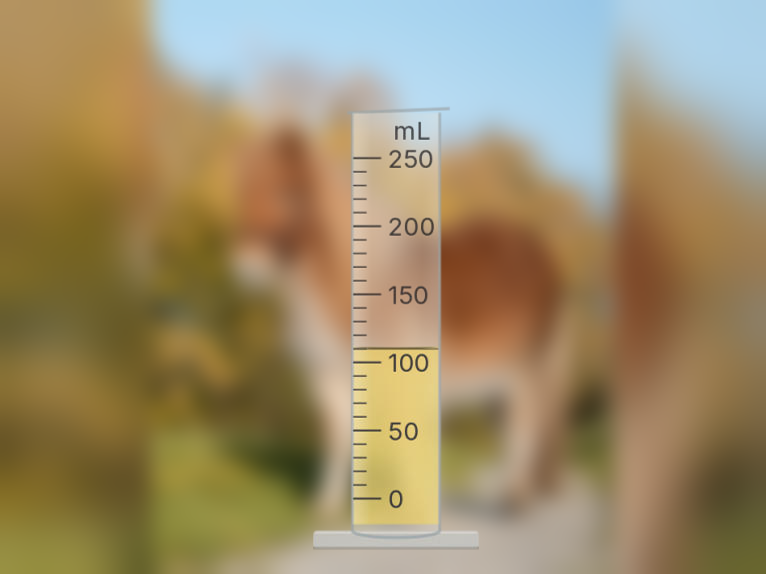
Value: mL 110
